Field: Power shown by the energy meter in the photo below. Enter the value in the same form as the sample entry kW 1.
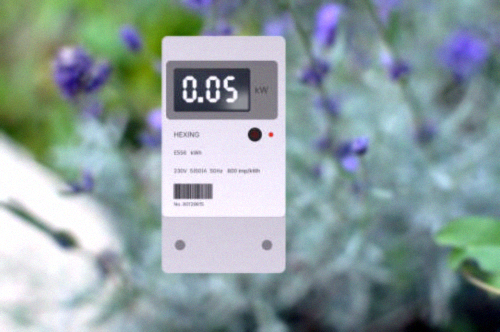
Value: kW 0.05
